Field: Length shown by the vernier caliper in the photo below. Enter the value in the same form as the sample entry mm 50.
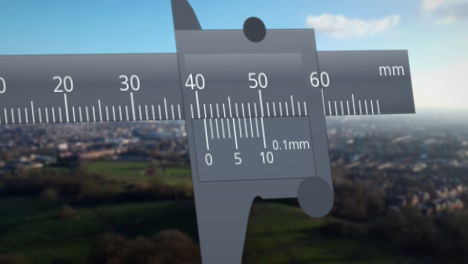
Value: mm 40.8
